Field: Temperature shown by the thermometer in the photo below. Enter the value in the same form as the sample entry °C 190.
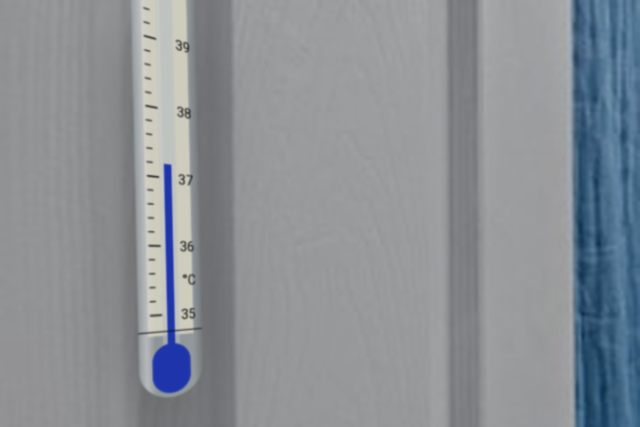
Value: °C 37.2
